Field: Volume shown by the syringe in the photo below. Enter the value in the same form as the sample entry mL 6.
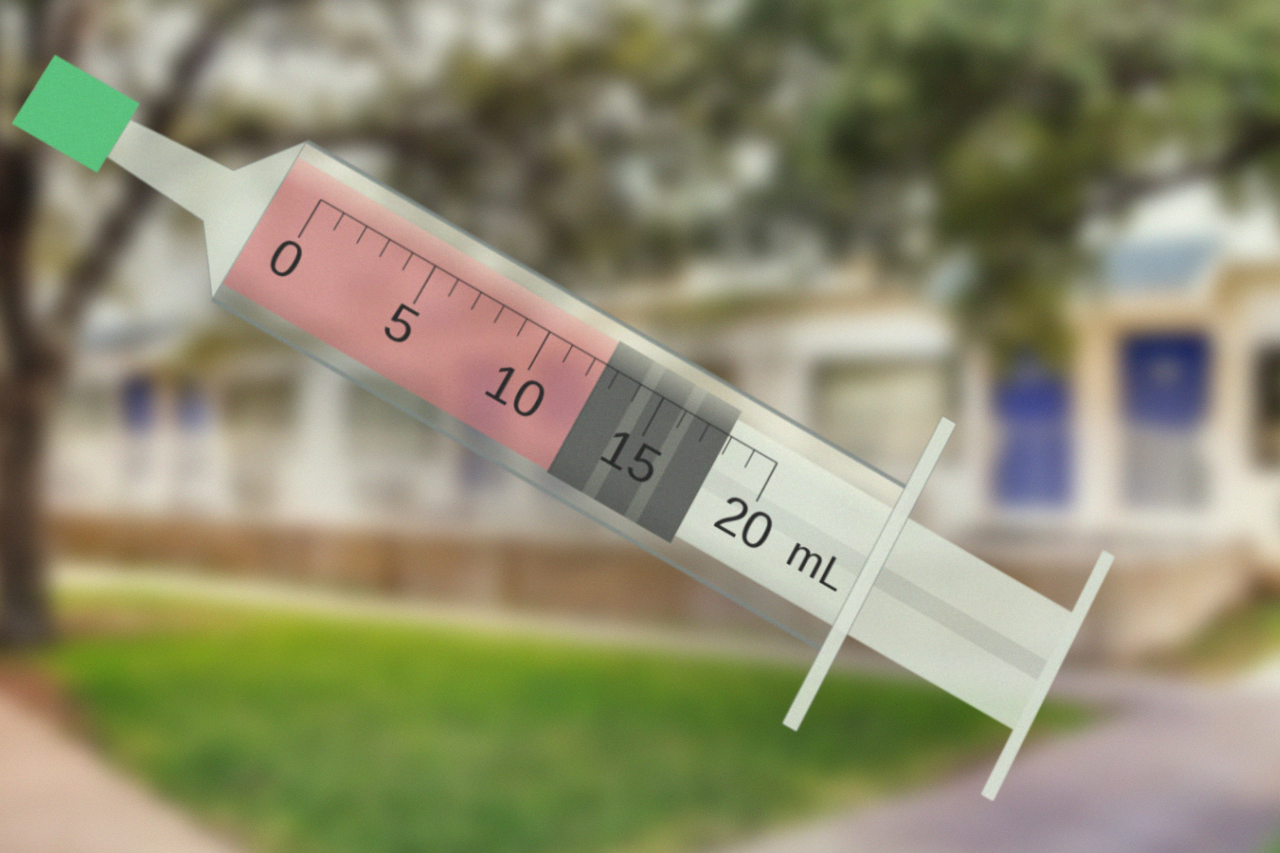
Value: mL 12.5
